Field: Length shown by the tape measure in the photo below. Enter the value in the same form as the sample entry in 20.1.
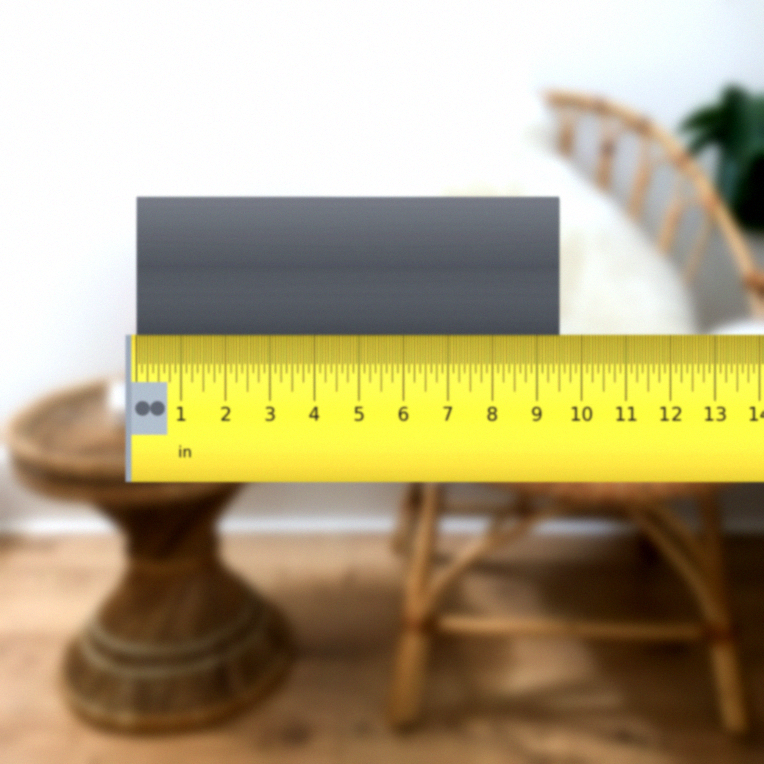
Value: in 9.5
